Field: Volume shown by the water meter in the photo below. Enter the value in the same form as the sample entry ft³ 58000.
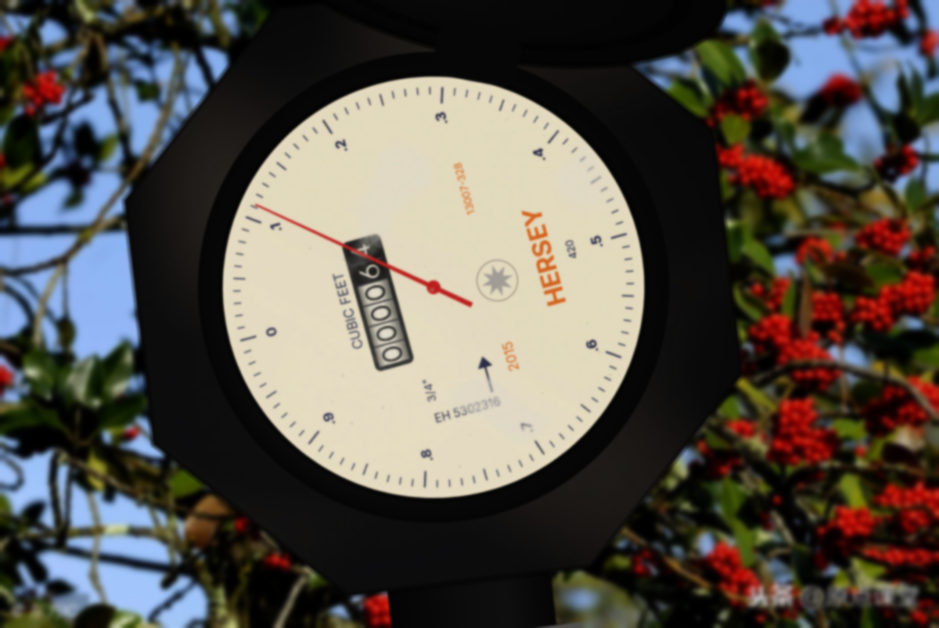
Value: ft³ 64.11
